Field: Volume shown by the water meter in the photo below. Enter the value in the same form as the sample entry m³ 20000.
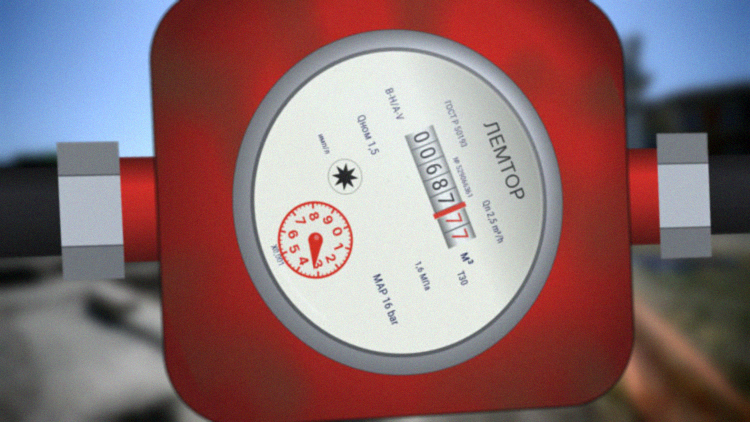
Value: m³ 687.773
